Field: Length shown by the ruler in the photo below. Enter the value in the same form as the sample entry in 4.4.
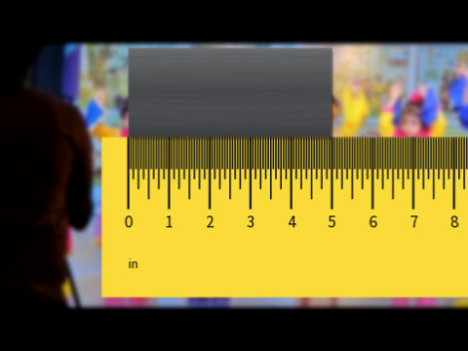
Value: in 5
